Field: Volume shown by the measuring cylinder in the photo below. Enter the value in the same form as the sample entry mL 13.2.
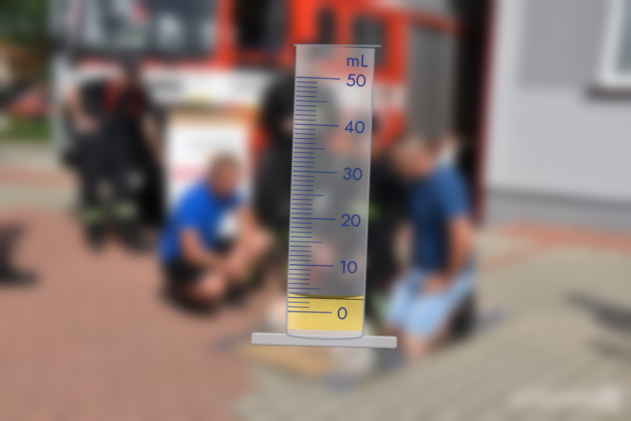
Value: mL 3
